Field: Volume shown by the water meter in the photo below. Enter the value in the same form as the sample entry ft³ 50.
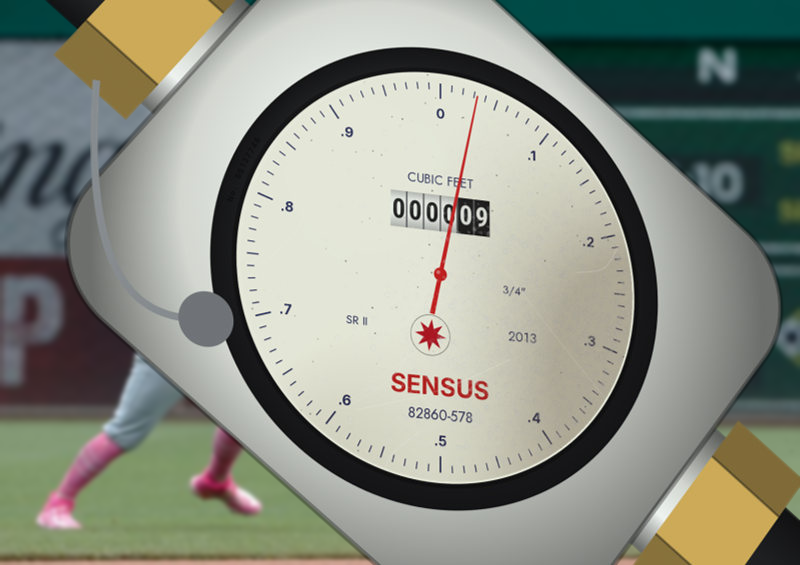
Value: ft³ 9.03
